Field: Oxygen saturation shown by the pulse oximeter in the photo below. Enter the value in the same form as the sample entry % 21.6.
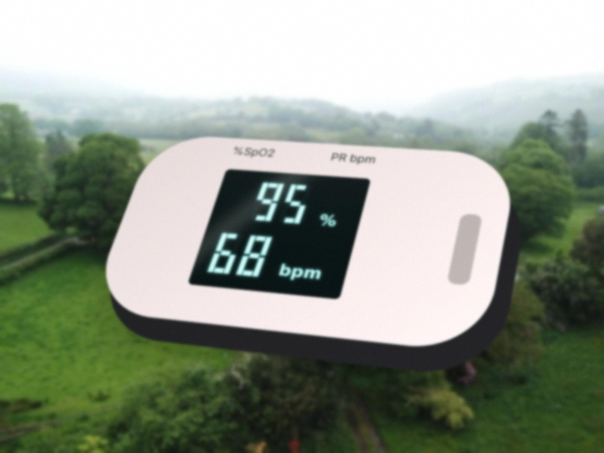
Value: % 95
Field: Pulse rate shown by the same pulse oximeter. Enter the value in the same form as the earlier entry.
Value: bpm 68
